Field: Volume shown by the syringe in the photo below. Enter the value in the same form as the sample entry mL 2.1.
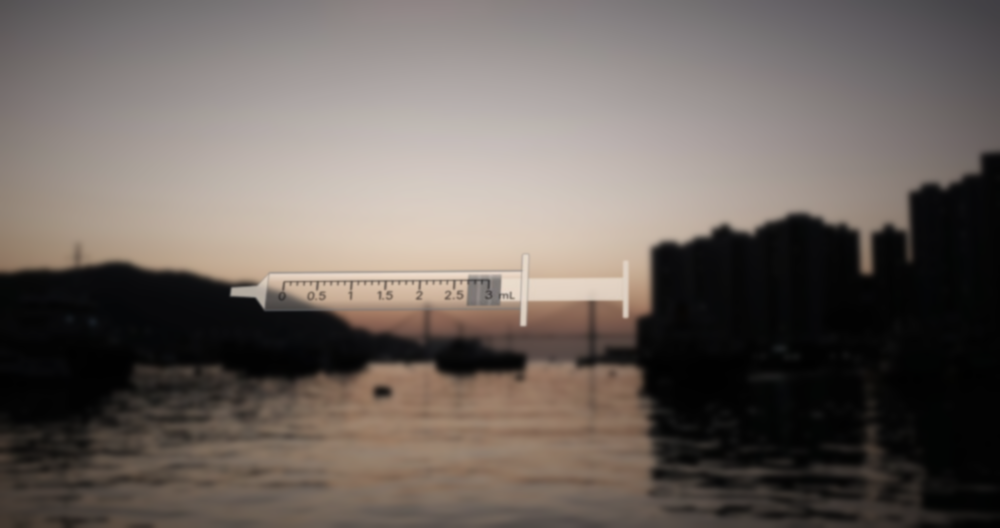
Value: mL 2.7
